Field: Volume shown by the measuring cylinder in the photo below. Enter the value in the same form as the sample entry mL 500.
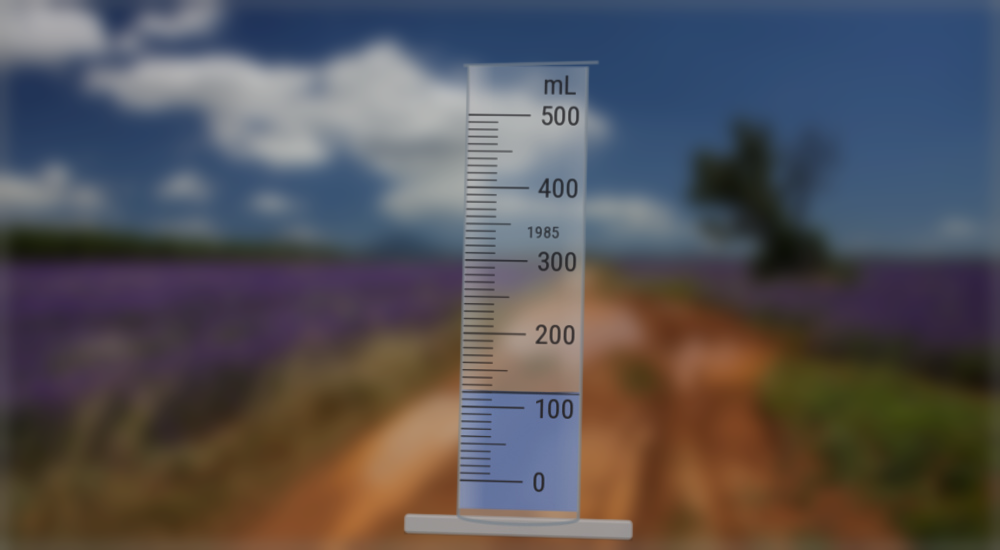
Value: mL 120
